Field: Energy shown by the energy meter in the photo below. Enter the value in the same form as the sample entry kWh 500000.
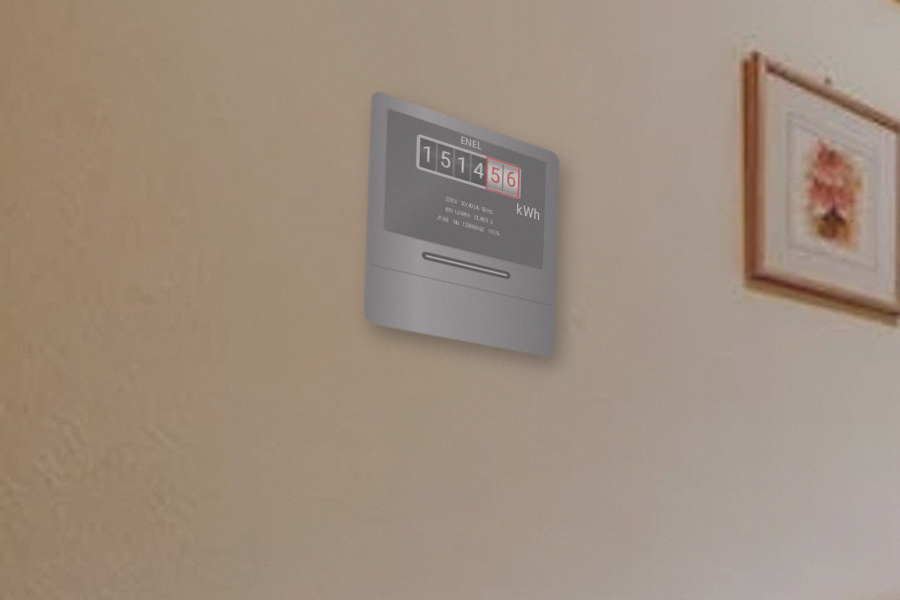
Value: kWh 1514.56
